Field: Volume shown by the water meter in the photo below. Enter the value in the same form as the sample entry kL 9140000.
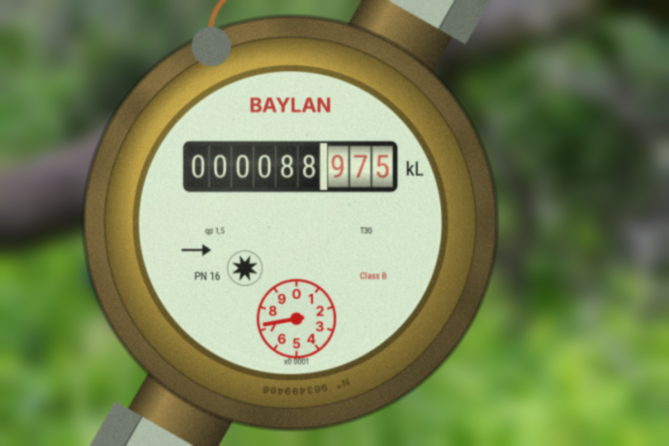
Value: kL 88.9757
